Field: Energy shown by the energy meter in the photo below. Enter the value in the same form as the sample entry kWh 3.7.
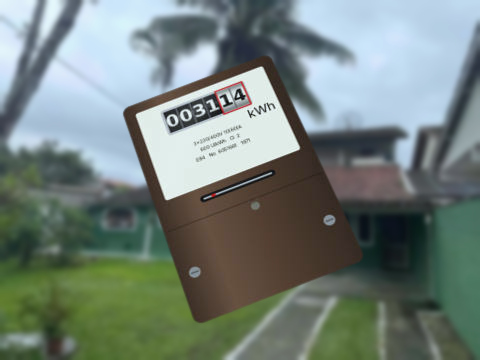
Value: kWh 31.14
